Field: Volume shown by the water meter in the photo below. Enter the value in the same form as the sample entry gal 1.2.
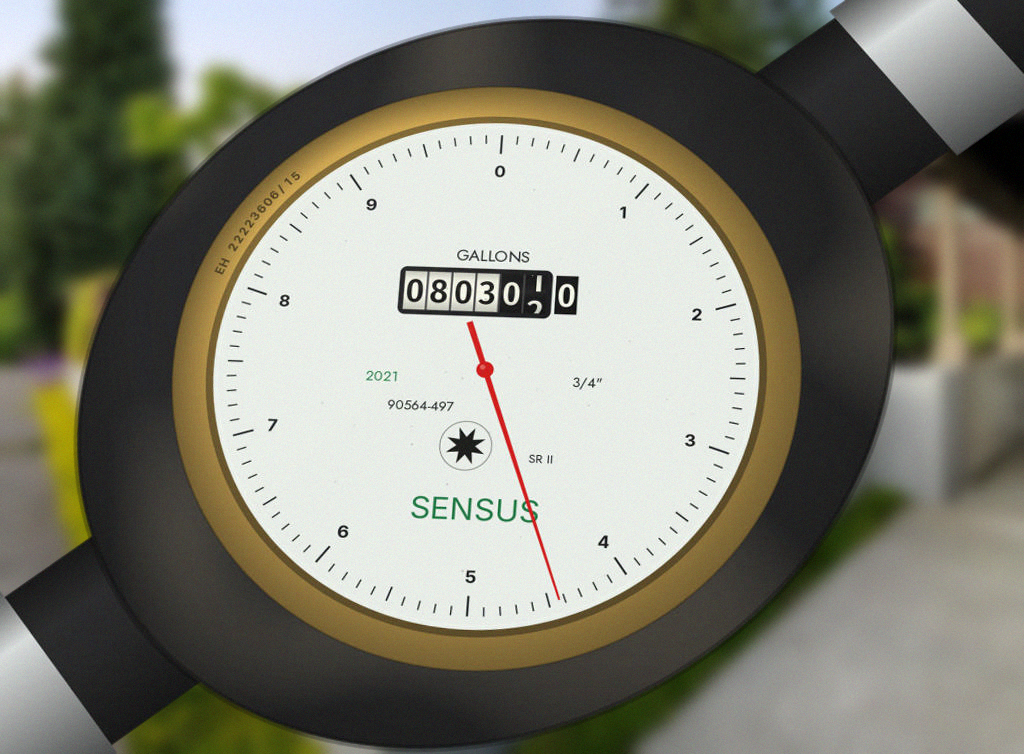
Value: gal 803014.4
